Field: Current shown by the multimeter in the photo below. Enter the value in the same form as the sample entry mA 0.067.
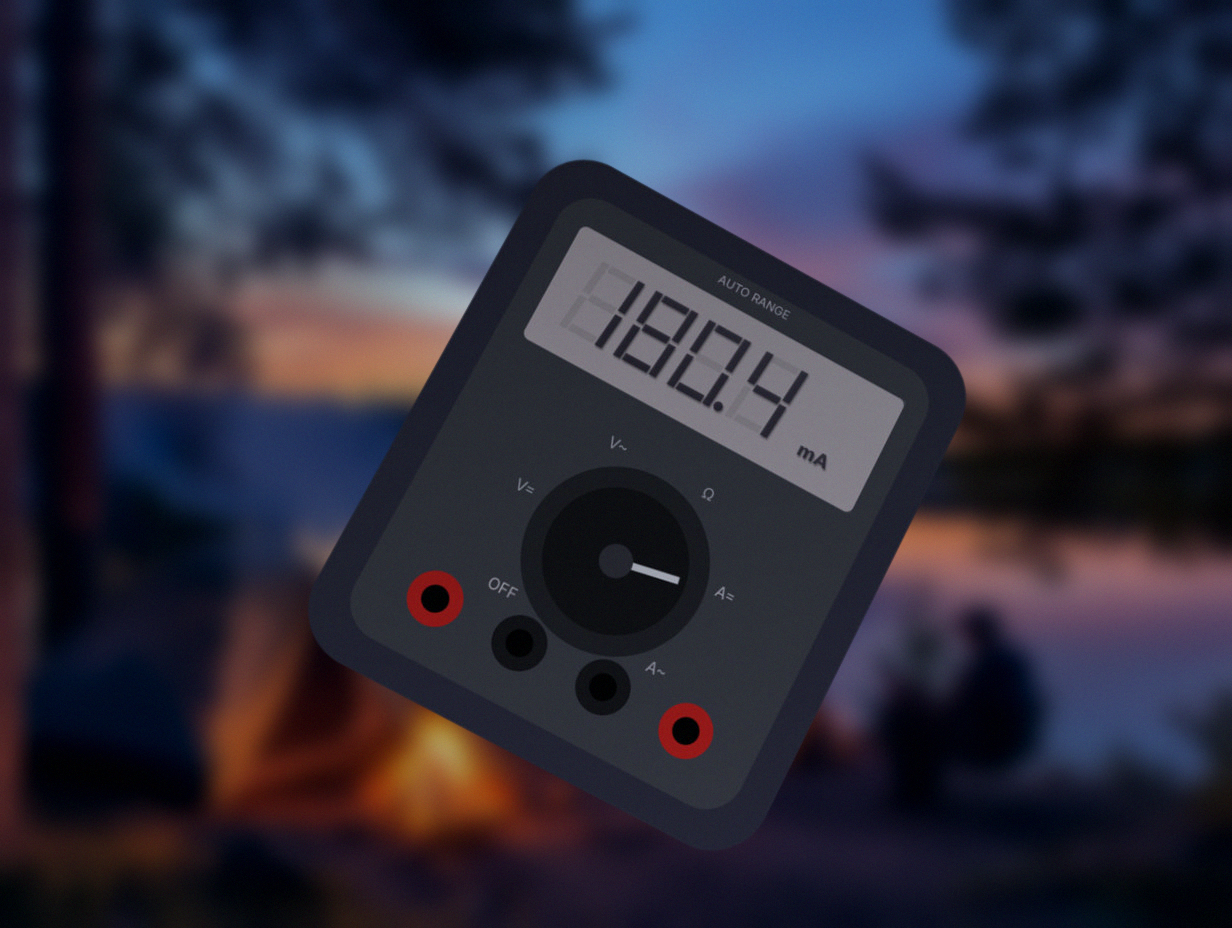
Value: mA 180.4
